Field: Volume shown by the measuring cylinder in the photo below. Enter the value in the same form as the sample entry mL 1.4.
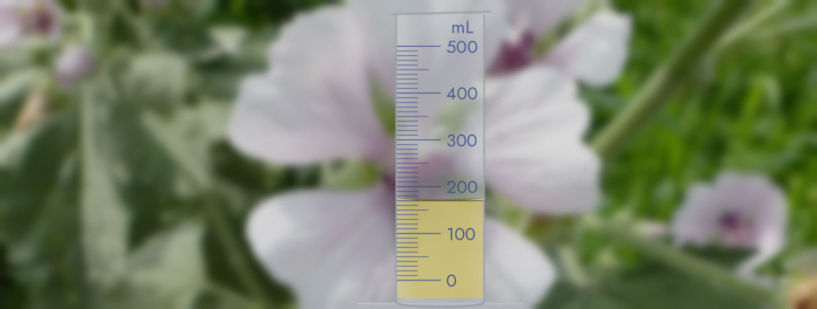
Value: mL 170
